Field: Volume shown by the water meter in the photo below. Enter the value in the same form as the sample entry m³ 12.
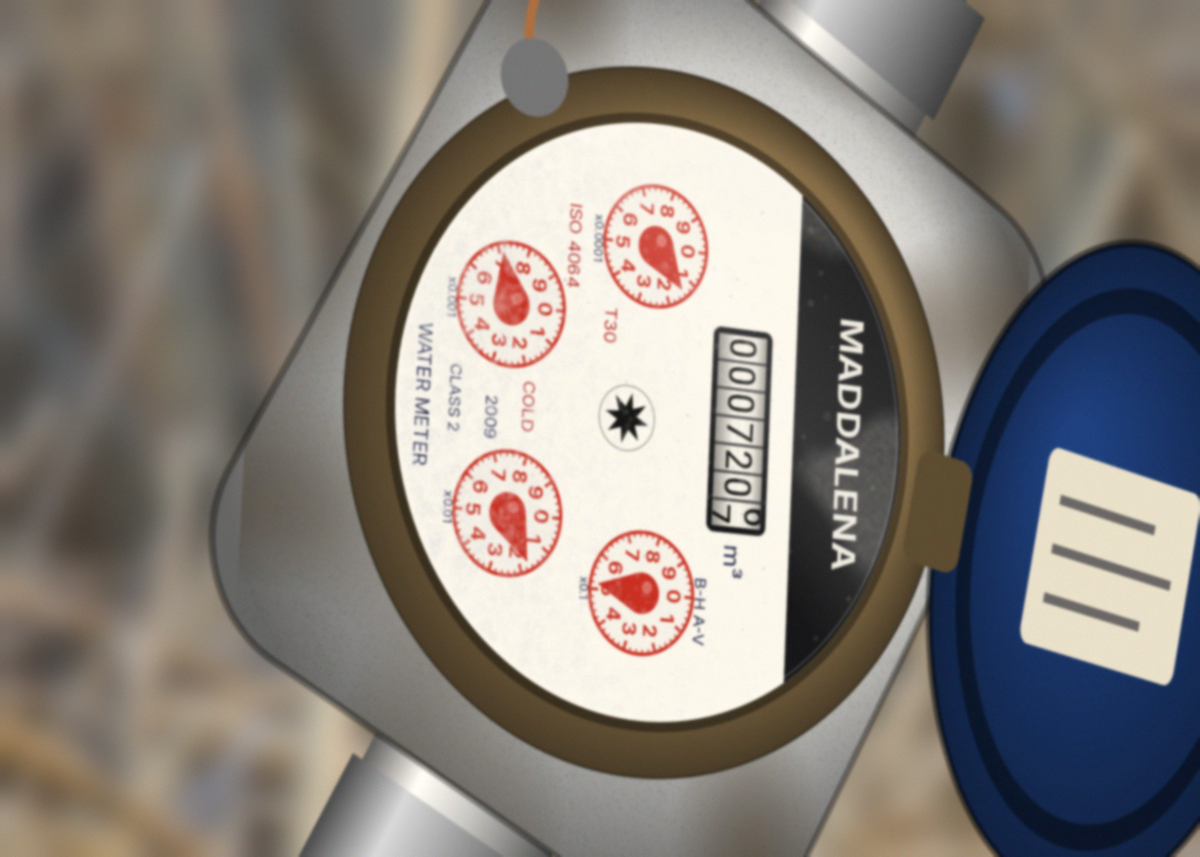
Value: m³ 7206.5171
